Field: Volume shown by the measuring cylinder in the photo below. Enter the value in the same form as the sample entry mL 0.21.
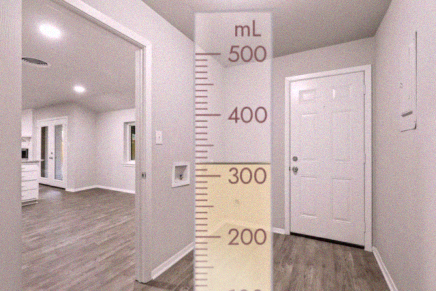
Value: mL 320
